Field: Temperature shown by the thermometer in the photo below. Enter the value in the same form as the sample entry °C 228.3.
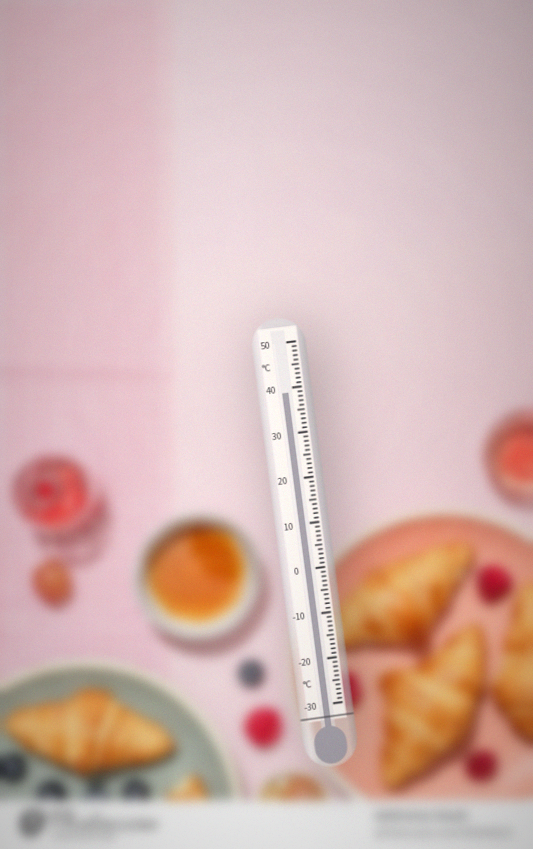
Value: °C 39
